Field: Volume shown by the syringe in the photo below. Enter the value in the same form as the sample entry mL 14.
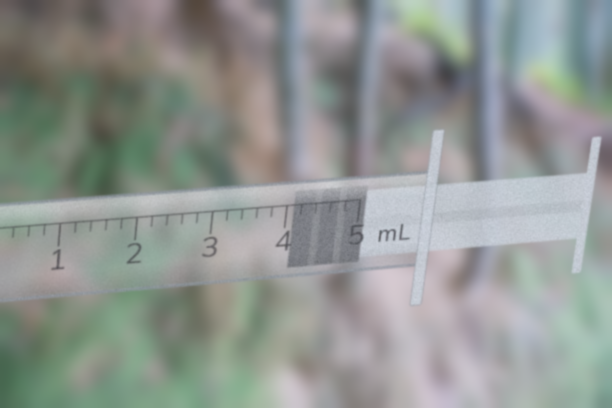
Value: mL 4.1
